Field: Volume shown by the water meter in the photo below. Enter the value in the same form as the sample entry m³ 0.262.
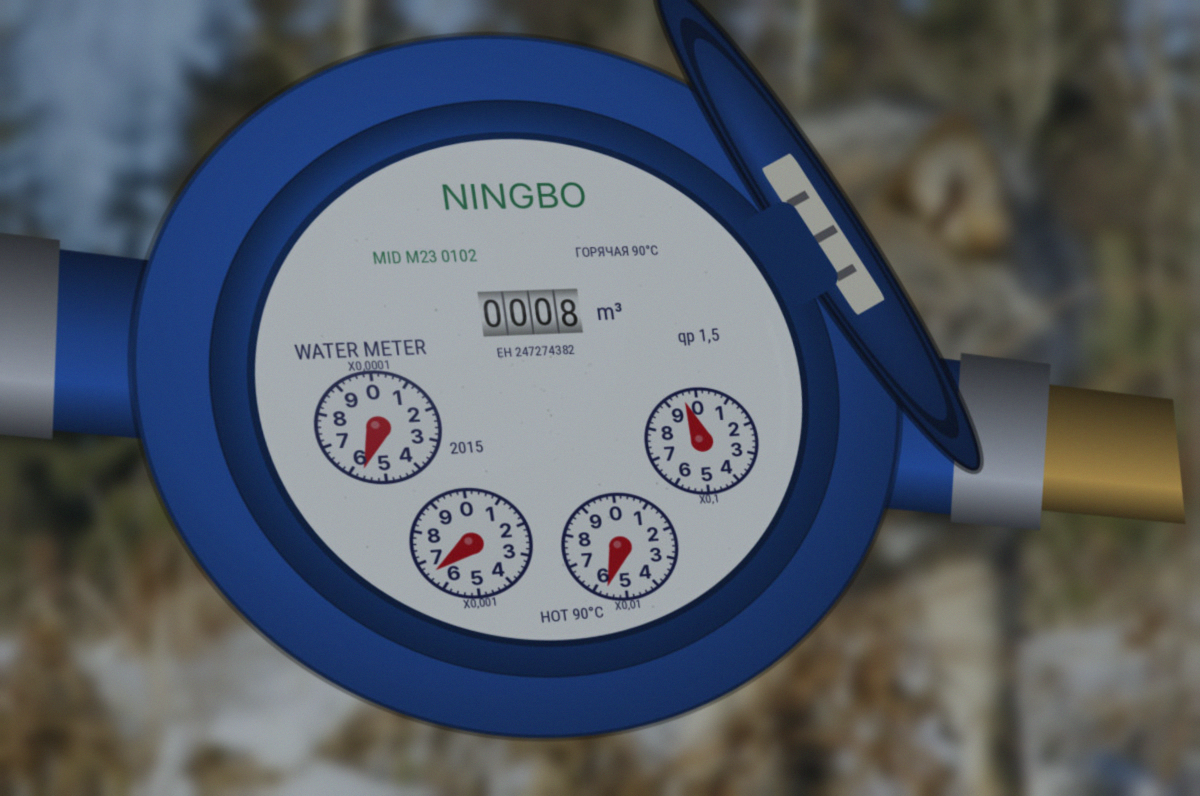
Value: m³ 7.9565
